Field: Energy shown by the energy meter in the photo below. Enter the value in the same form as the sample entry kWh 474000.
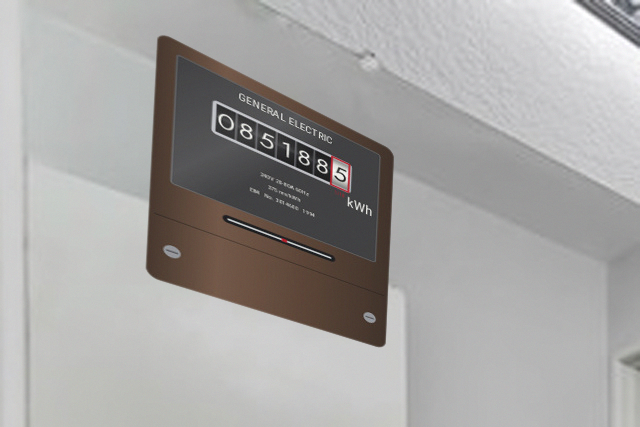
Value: kWh 85188.5
